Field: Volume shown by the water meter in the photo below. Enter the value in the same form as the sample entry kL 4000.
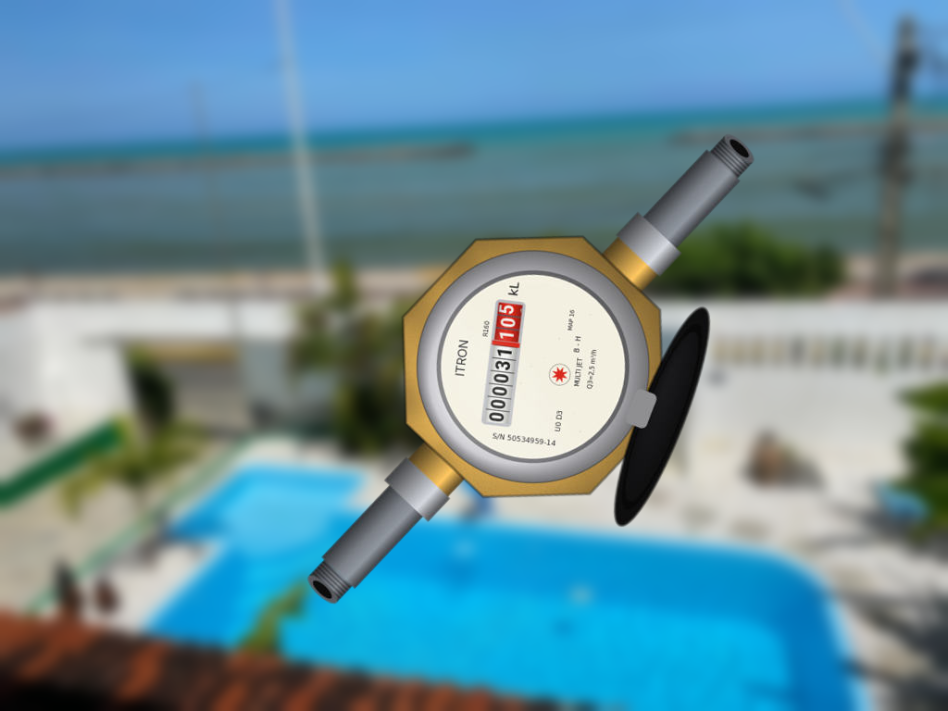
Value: kL 31.105
